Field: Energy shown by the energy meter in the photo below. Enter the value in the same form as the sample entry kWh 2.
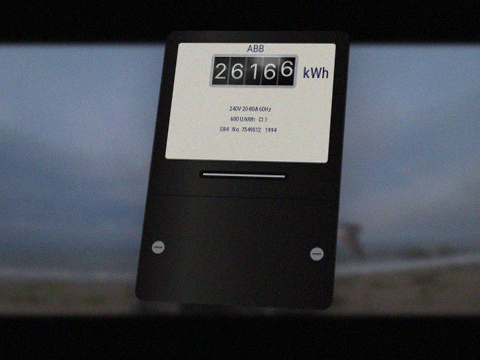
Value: kWh 26166
